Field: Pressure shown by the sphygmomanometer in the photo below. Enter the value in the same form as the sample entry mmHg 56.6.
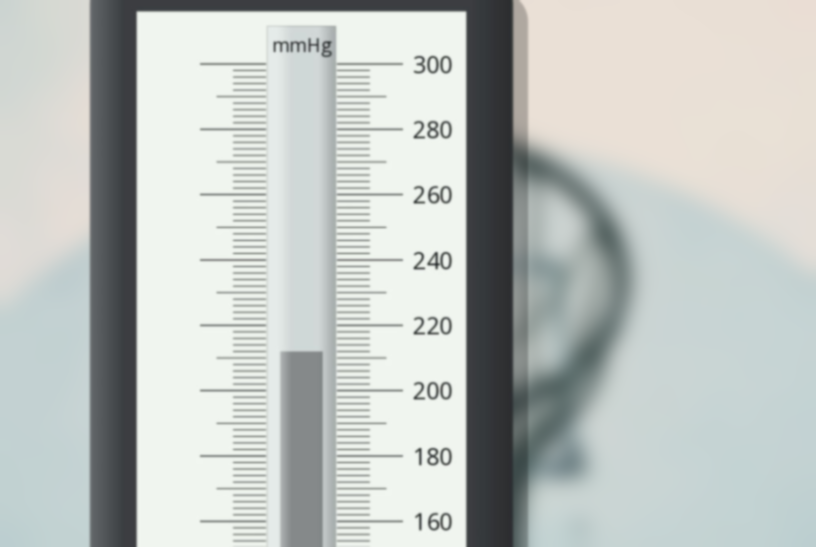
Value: mmHg 212
